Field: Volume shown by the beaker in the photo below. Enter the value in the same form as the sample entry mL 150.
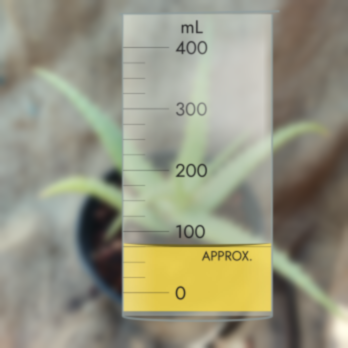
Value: mL 75
